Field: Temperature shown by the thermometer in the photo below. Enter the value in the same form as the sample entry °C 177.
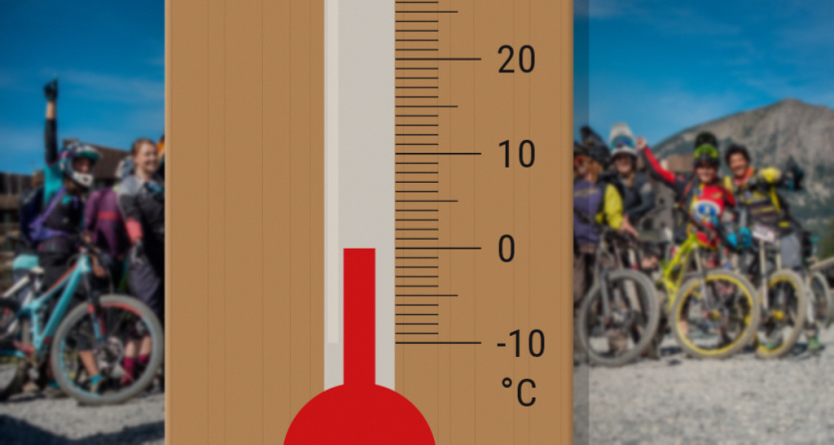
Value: °C 0
